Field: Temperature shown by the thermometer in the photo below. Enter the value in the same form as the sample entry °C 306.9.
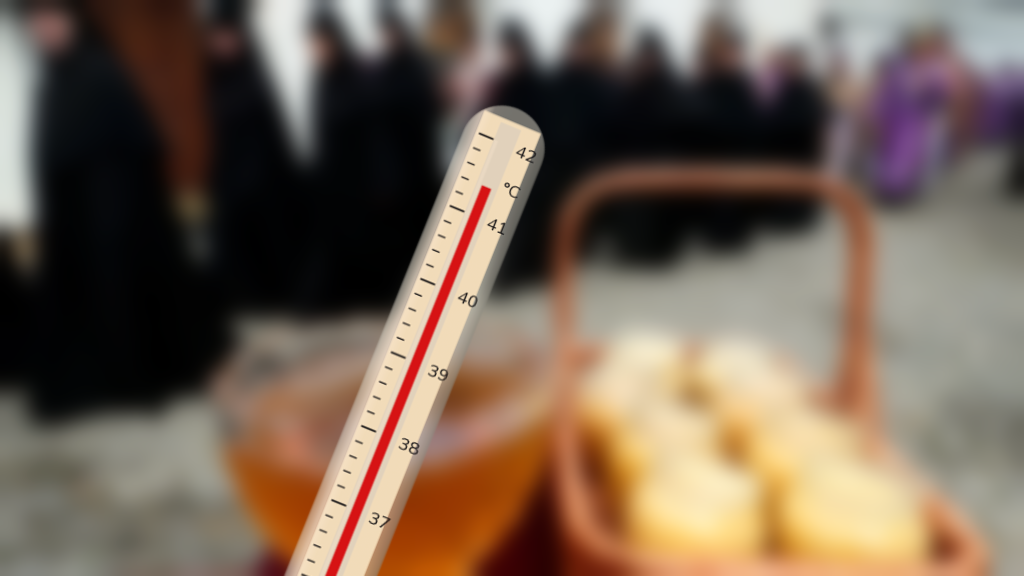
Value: °C 41.4
